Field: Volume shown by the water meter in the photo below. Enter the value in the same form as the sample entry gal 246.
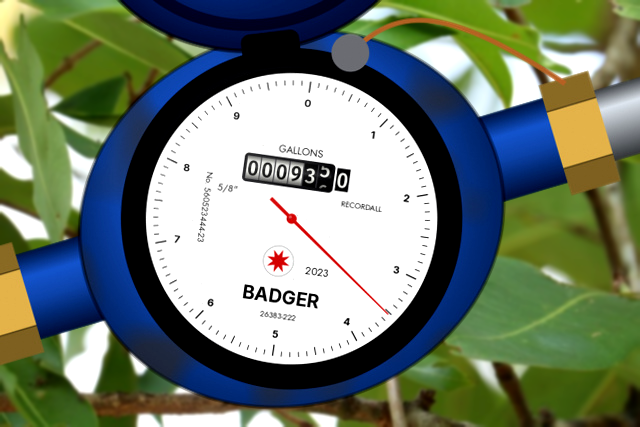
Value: gal 9353.5
